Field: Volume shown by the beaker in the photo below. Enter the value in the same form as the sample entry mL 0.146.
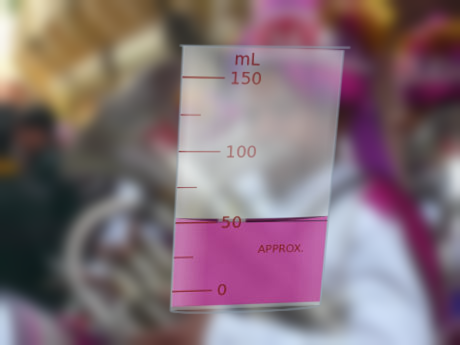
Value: mL 50
